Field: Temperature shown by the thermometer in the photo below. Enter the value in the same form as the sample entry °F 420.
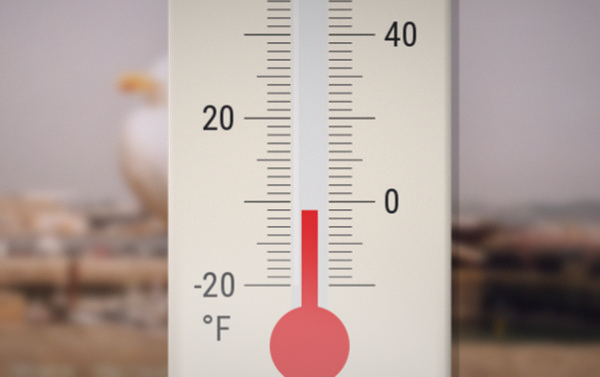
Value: °F -2
